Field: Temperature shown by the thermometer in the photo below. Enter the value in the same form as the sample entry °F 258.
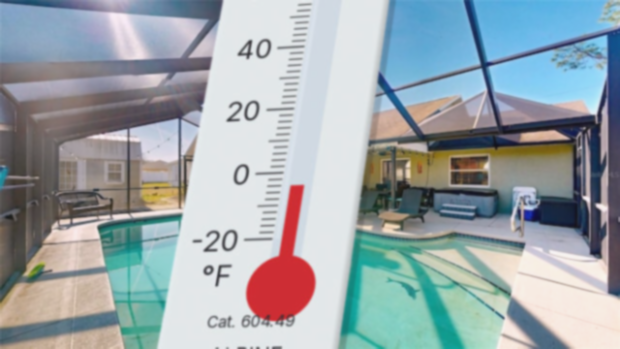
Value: °F -4
